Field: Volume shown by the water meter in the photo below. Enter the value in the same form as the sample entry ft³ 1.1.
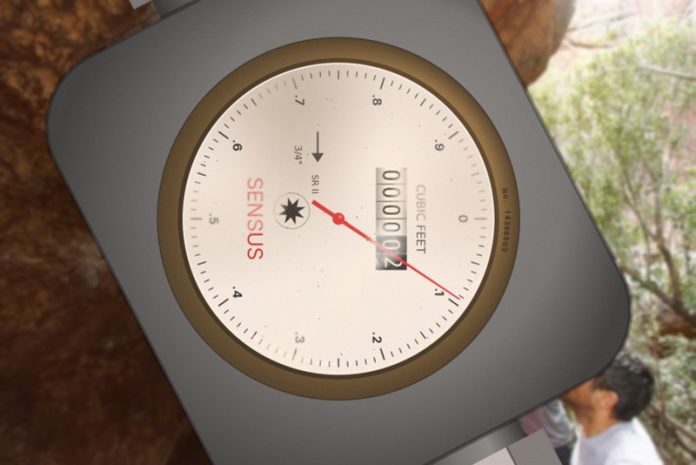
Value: ft³ 2.09
